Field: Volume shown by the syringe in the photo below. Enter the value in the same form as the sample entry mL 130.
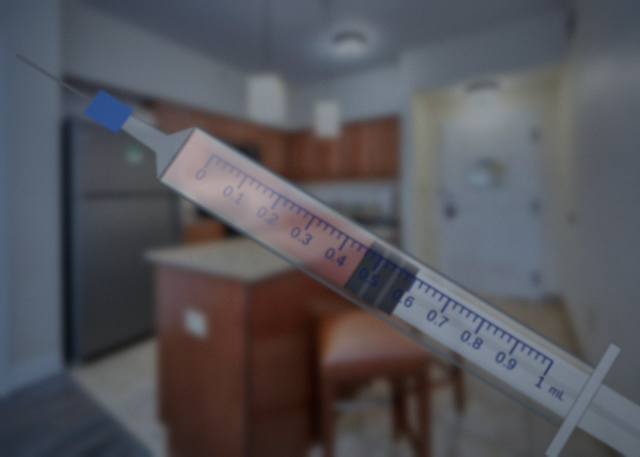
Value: mL 0.46
